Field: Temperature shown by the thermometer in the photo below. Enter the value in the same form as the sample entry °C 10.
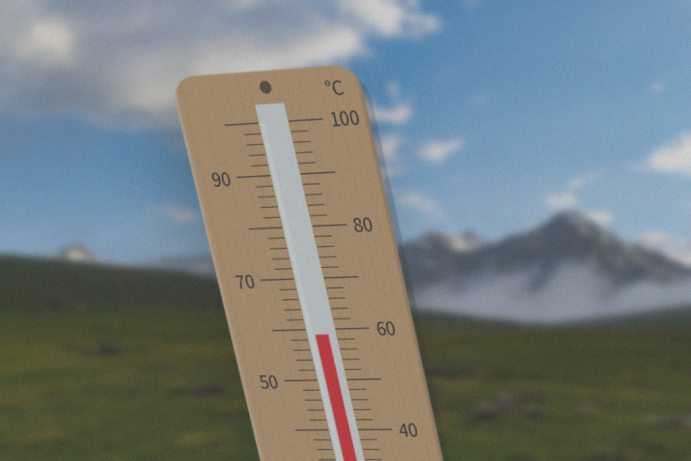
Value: °C 59
